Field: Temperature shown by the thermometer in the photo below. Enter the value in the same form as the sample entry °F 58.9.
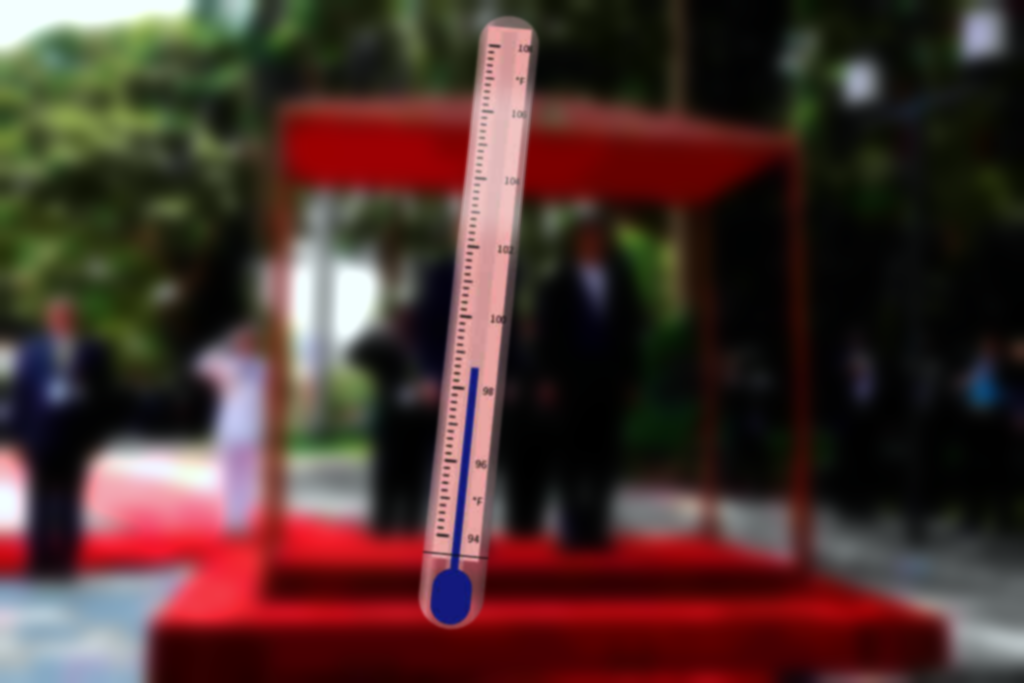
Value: °F 98.6
